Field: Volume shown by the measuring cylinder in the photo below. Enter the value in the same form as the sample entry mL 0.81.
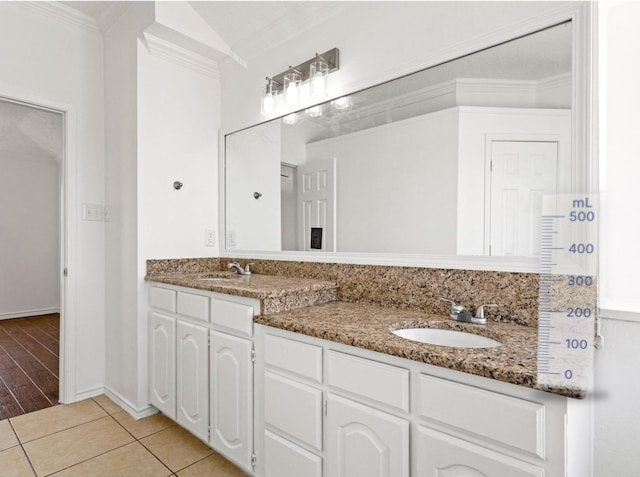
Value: mL 200
